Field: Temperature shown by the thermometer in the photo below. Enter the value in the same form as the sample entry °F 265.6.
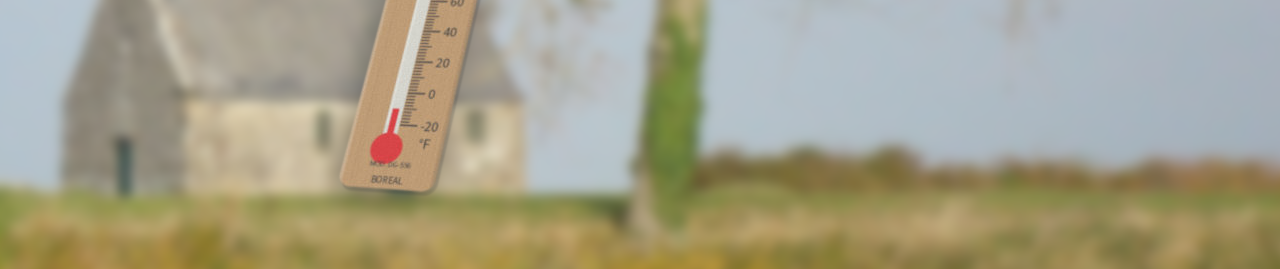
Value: °F -10
